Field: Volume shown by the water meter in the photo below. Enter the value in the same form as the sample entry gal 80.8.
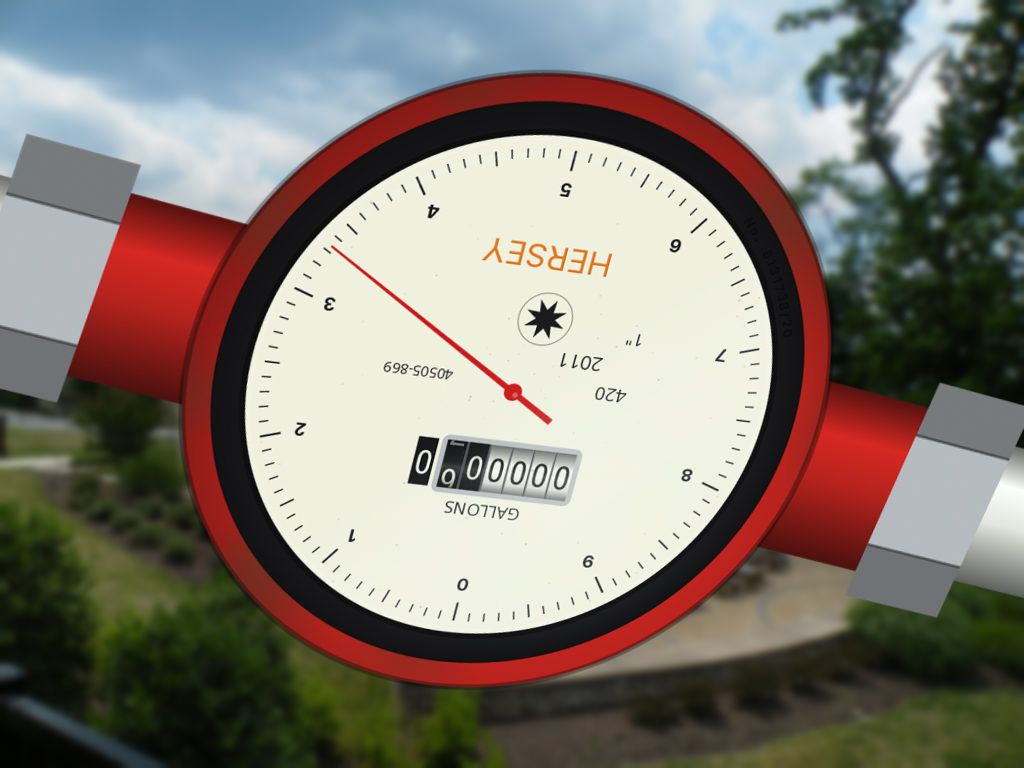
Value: gal 63.3
